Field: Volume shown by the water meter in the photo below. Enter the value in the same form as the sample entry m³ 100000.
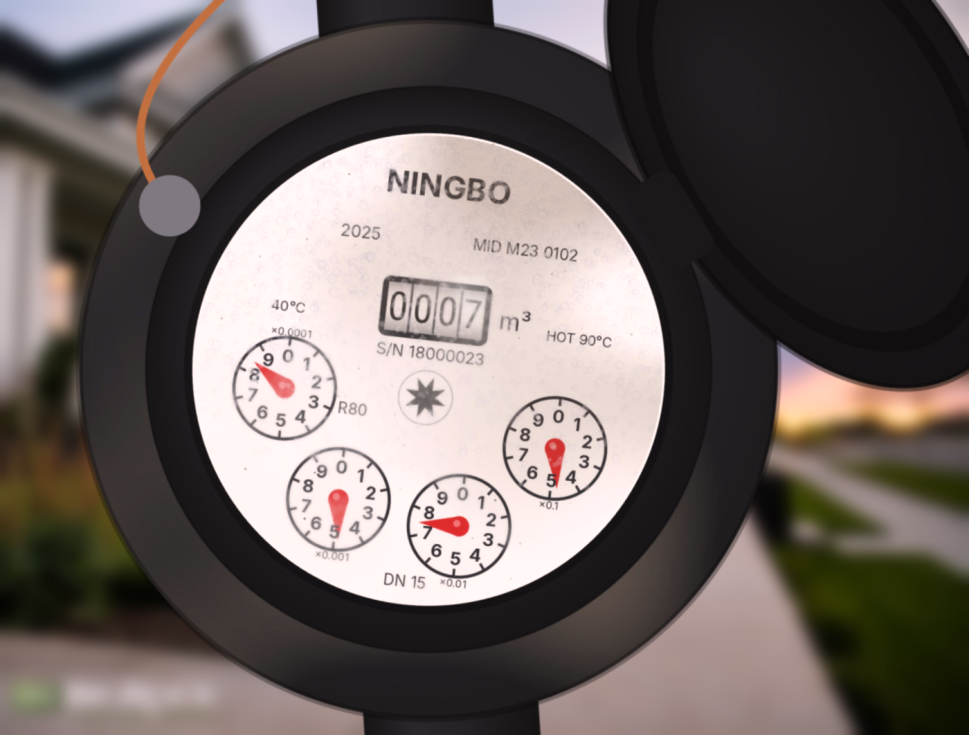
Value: m³ 7.4748
